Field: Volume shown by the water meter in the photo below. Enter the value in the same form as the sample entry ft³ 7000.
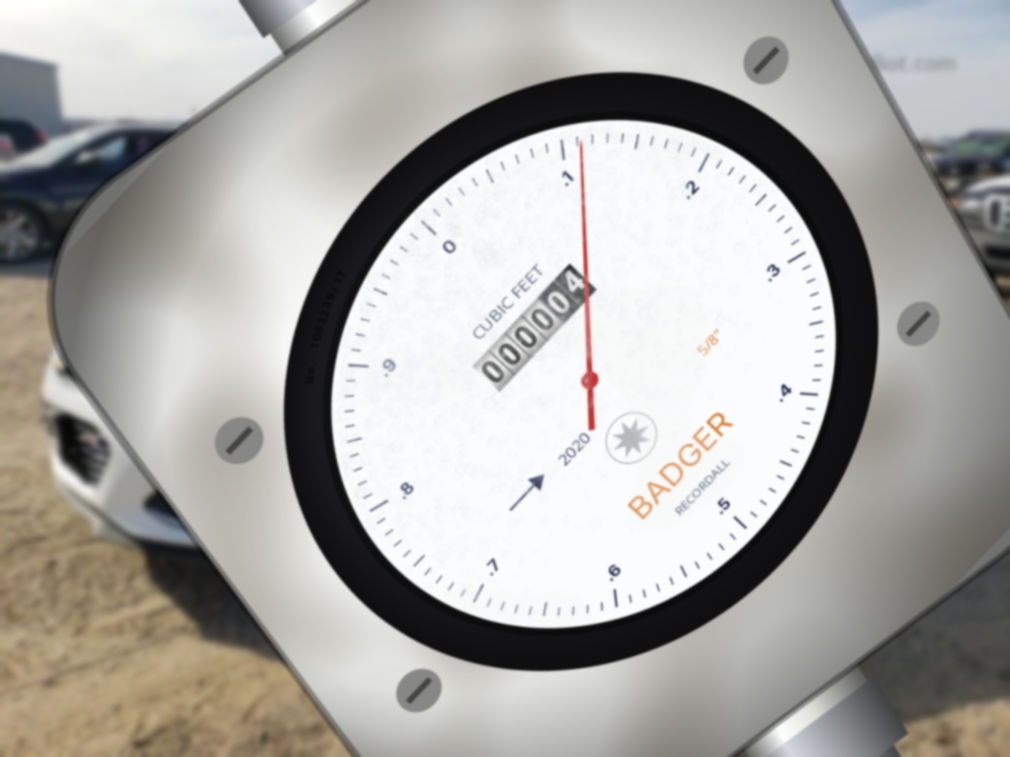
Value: ft³ 4.11
